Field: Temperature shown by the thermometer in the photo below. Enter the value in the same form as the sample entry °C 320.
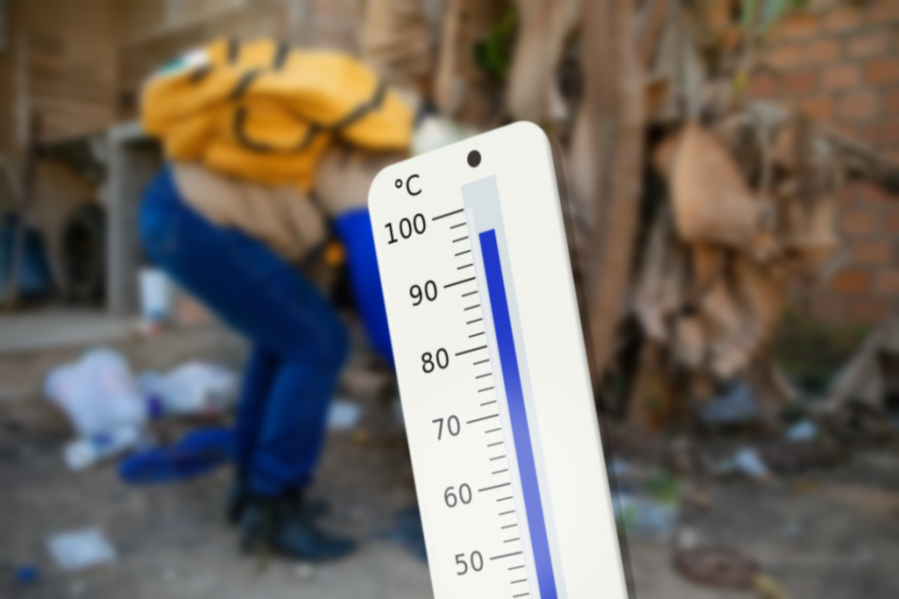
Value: °C 96
